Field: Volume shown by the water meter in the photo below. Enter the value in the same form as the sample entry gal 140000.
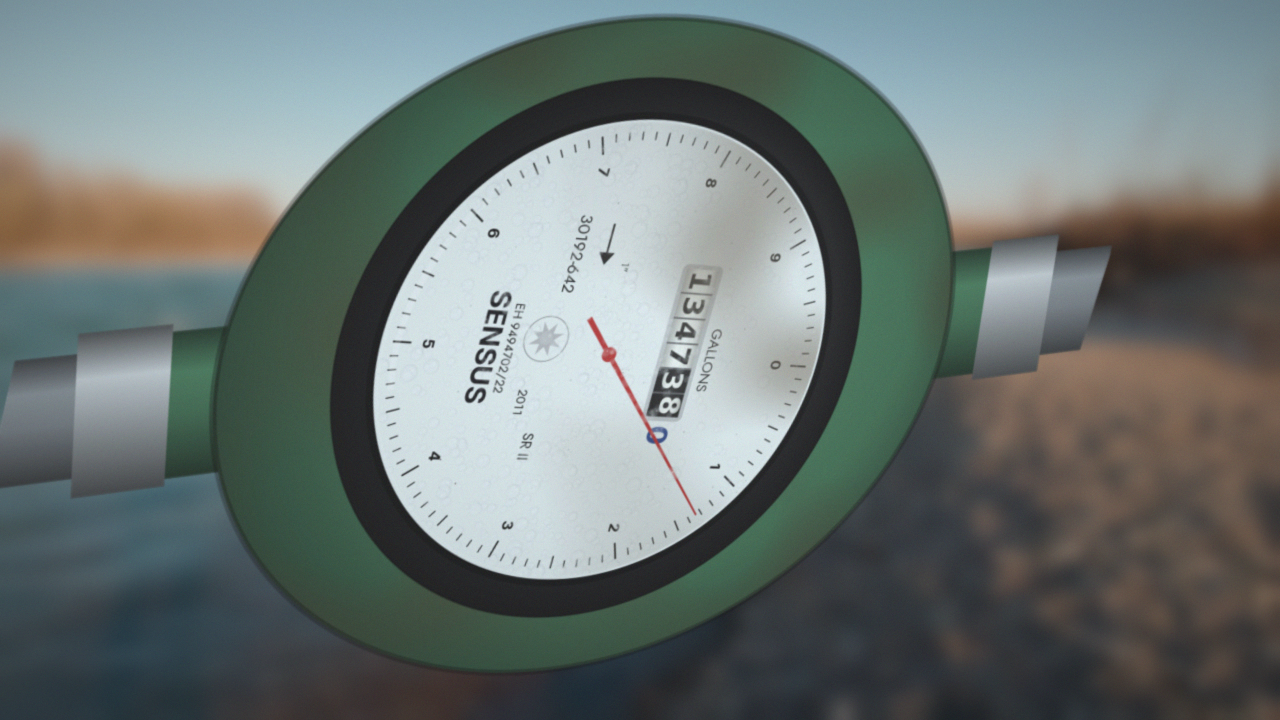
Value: gal 1347381.3
